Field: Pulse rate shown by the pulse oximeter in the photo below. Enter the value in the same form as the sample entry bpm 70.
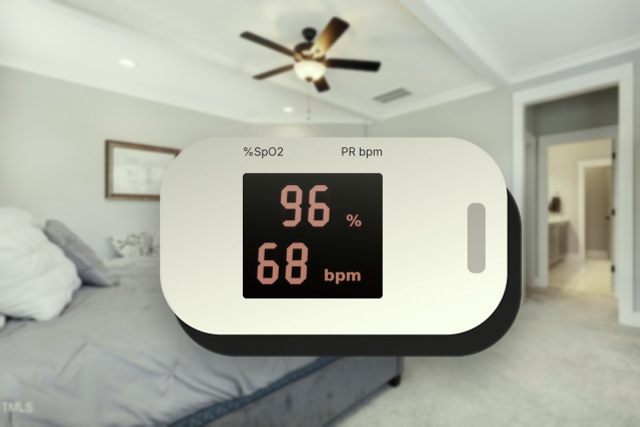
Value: bpm 68
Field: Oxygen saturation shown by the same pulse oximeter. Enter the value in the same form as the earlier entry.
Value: % 96
